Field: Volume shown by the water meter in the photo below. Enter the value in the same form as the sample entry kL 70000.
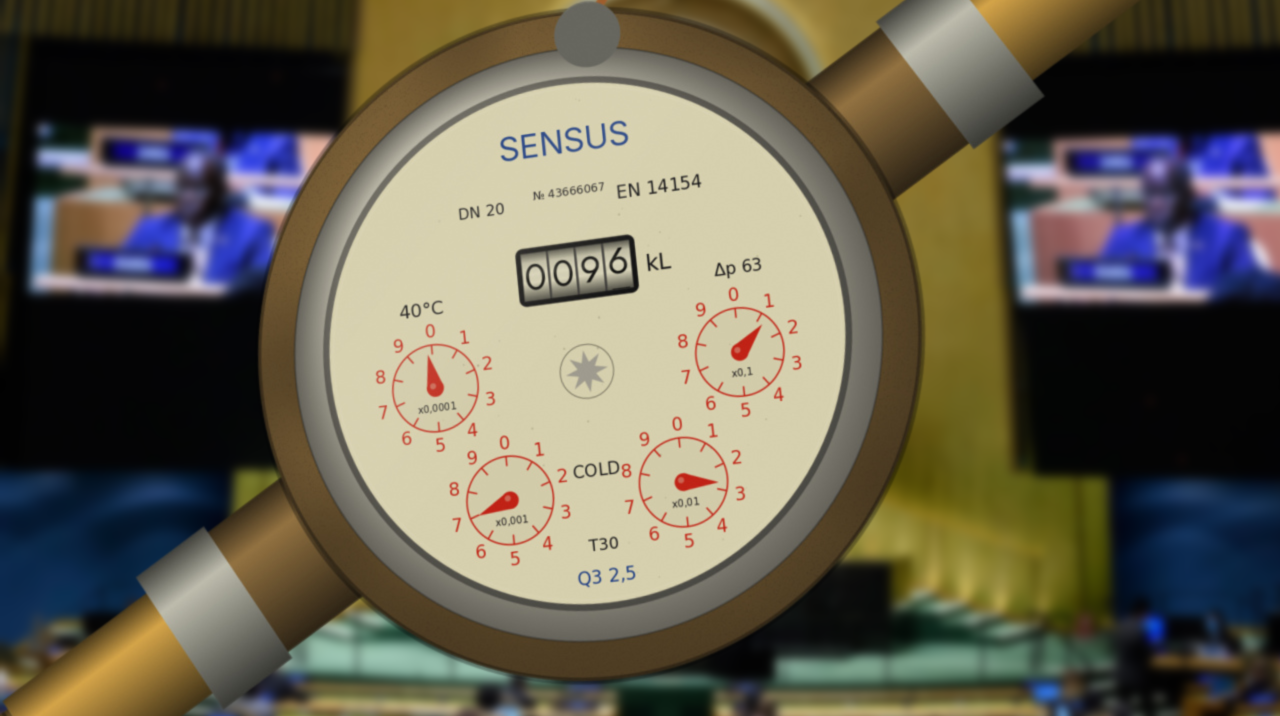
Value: kL 96.1269
